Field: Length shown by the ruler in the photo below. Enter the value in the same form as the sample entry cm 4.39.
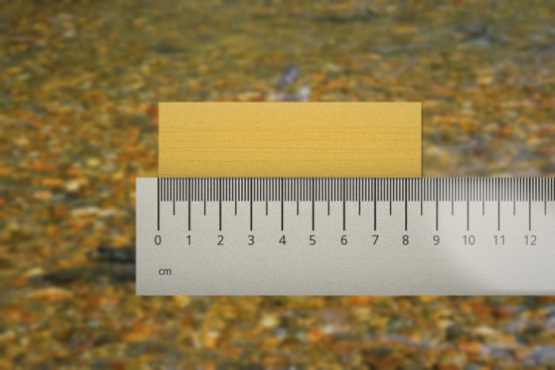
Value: cm 8.5
